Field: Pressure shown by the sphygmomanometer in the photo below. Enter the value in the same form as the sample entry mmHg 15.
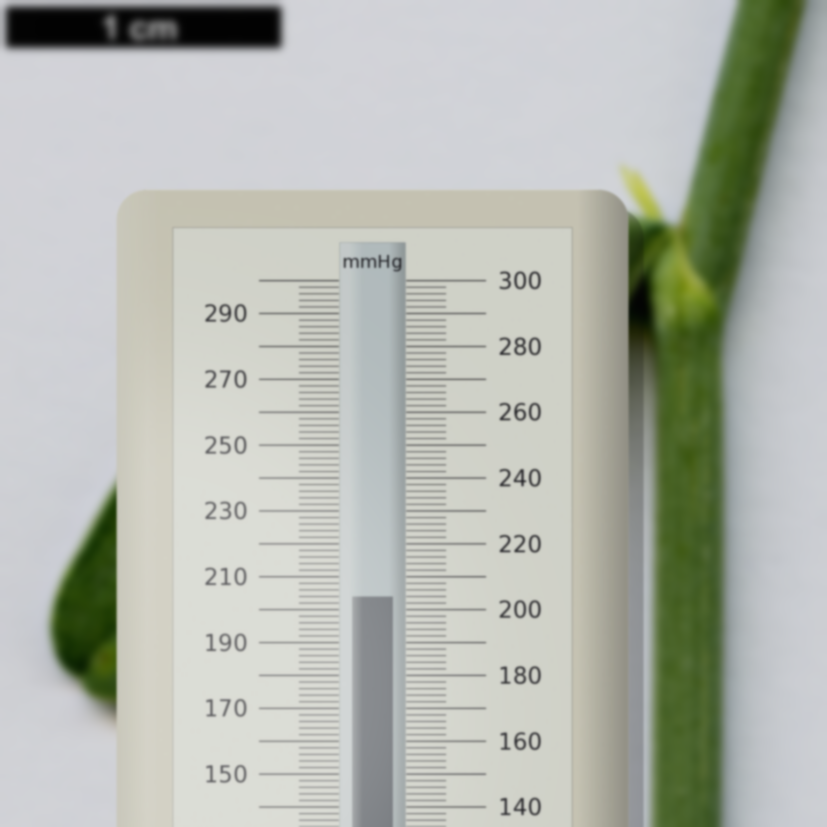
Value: mmHg 204
